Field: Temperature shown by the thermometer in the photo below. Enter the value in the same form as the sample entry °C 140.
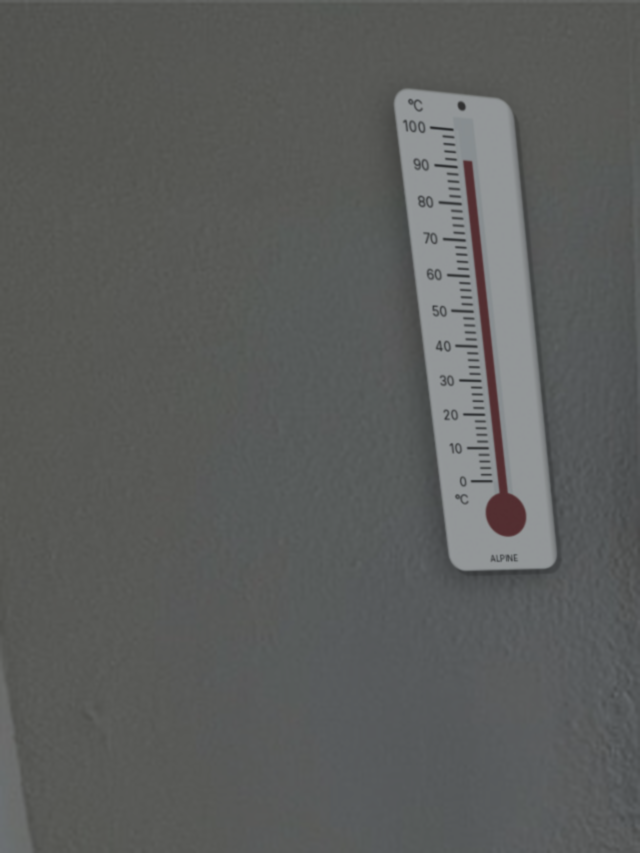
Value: °C 92
